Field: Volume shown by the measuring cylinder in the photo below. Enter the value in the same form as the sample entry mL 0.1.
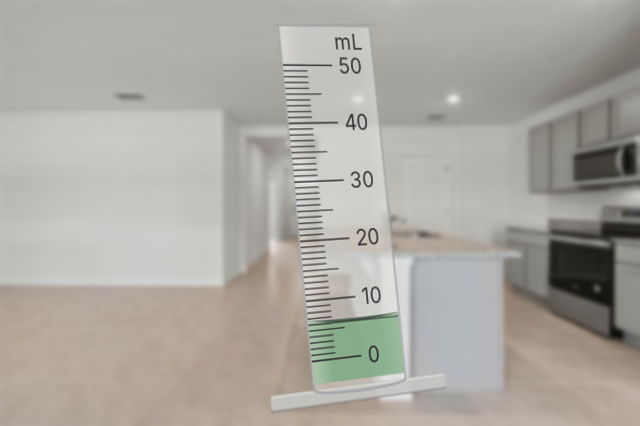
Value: mL 6
